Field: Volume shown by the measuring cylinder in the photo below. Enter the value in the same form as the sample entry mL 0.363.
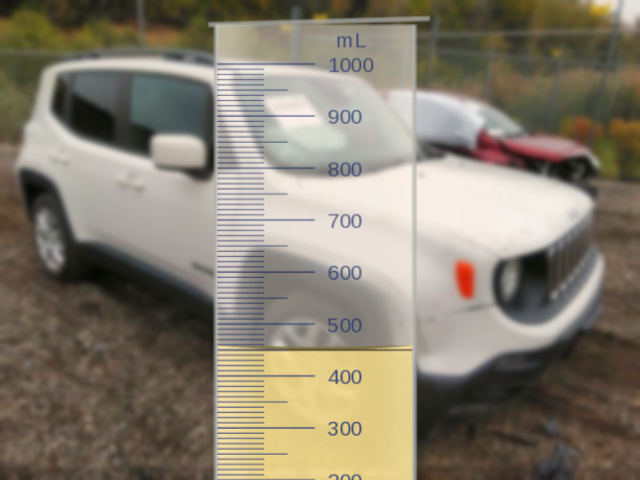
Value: mL 450
